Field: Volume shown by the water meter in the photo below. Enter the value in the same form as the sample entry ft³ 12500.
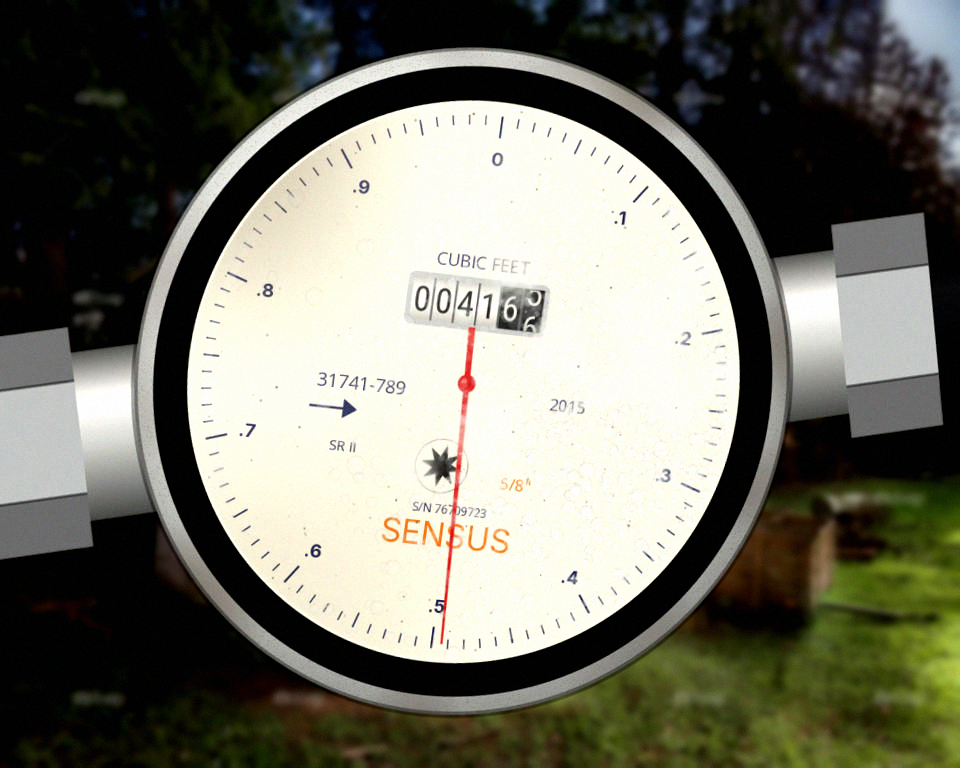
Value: ft³ 4165.49
